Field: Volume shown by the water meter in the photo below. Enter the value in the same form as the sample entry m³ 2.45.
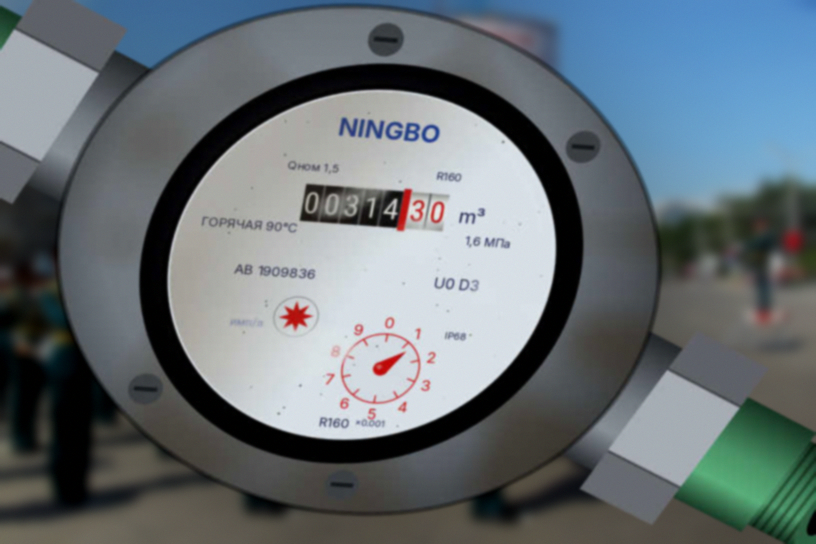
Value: m³ 314.301
